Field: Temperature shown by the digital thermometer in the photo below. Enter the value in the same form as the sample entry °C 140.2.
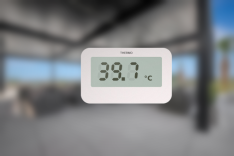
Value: °C 39.7
